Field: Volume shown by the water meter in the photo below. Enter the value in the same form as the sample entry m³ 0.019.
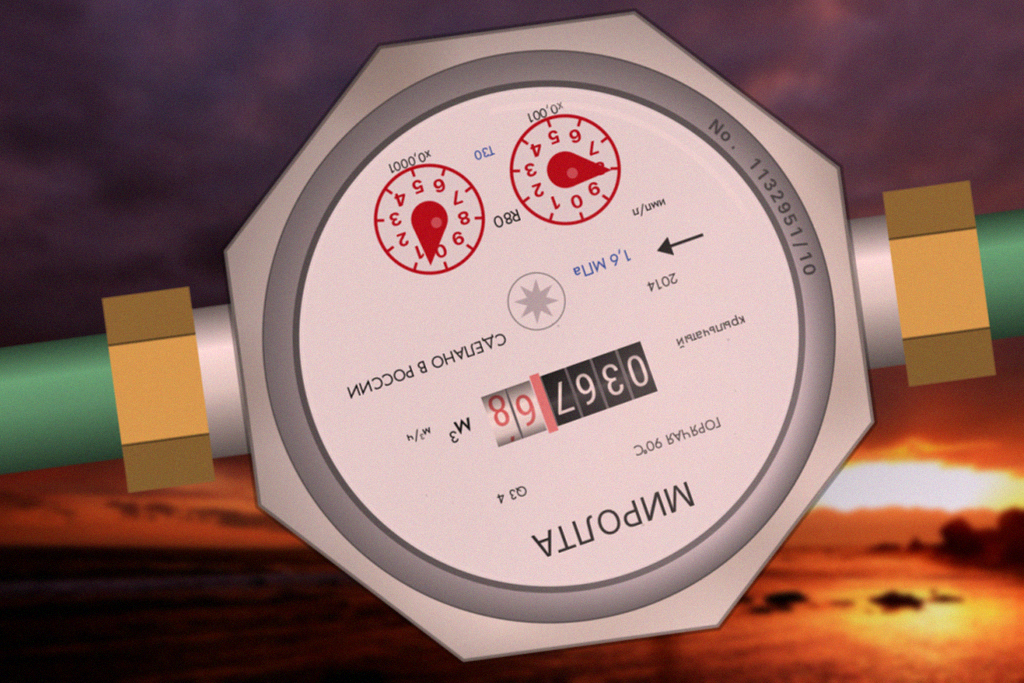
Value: m³ 367.6780
